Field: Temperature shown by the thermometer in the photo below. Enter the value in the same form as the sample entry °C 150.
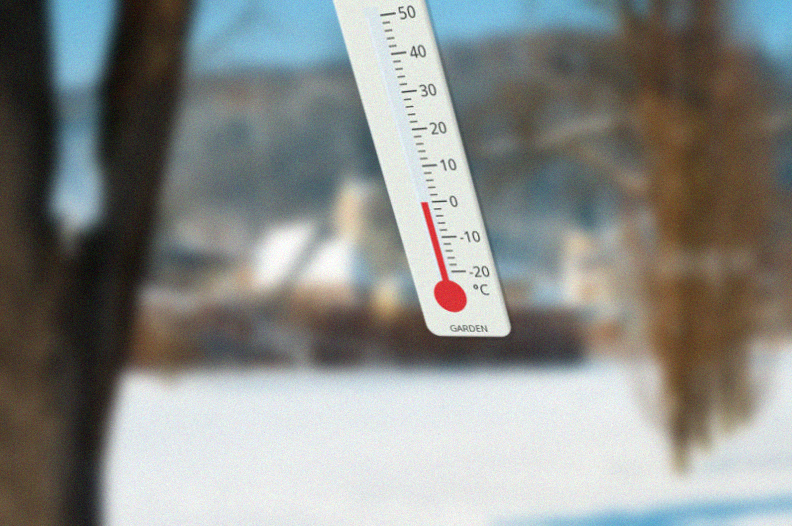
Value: °C 0
